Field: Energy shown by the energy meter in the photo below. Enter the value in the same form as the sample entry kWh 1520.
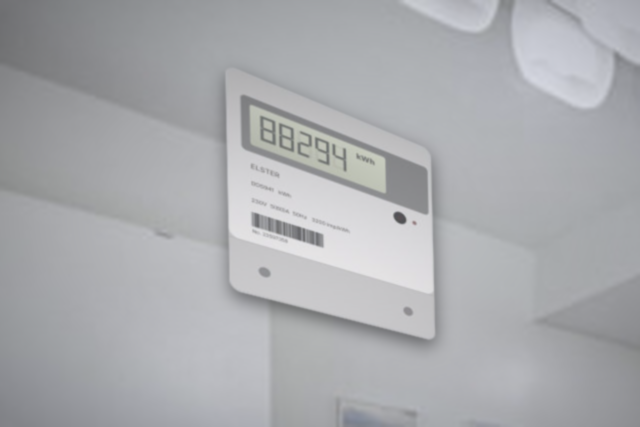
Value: kWh 88294
